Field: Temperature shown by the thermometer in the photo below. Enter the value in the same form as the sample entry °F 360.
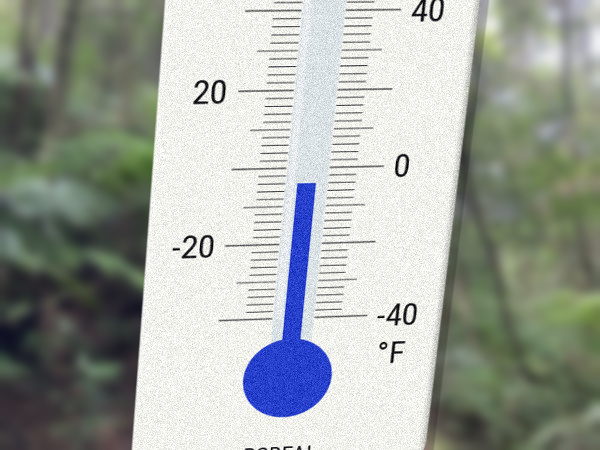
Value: °F -4
